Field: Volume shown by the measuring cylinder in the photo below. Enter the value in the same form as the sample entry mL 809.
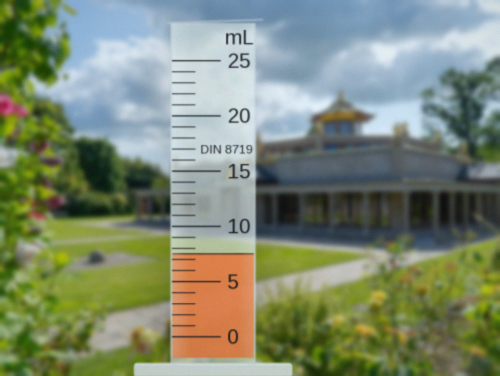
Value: mL 7.5
